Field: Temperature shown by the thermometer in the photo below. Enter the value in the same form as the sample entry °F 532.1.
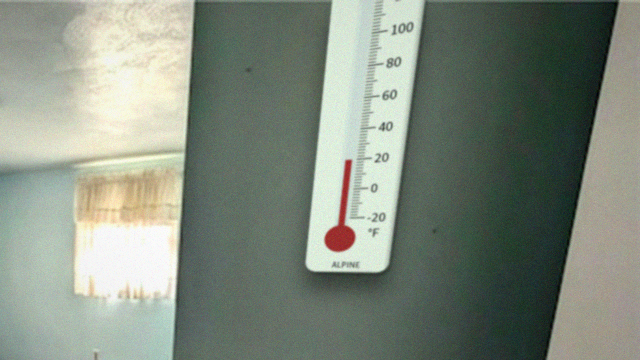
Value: °F 20
